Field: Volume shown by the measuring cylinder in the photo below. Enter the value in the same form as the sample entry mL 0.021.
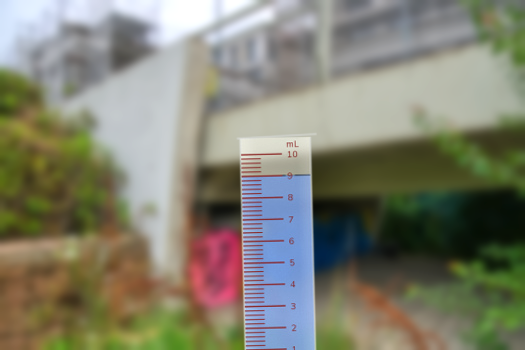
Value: mL 9
